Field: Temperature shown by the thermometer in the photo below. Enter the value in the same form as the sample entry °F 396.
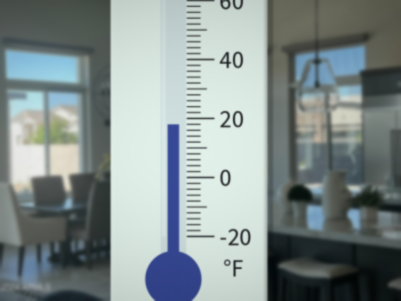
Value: °F 18
